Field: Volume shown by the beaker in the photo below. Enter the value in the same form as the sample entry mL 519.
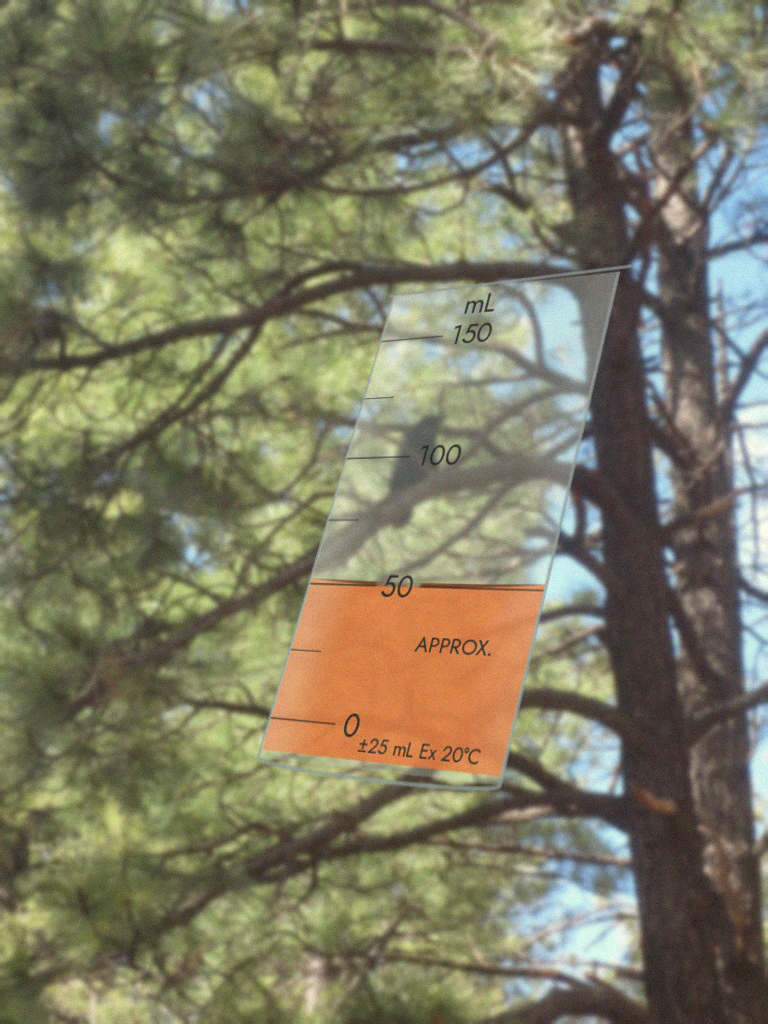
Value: mL 50
